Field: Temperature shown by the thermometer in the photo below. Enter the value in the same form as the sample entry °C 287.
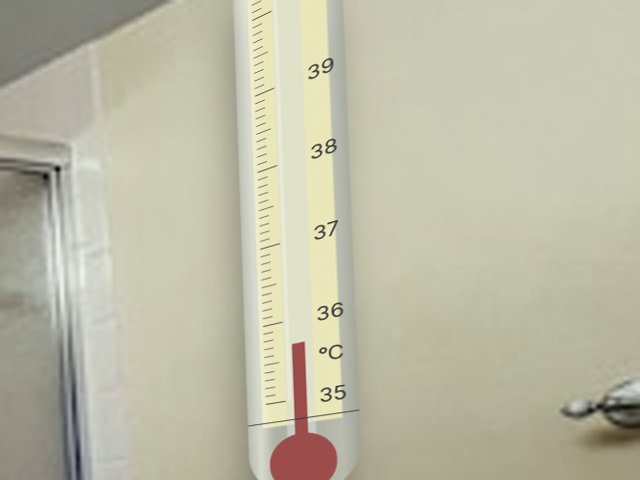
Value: °C 35.7
